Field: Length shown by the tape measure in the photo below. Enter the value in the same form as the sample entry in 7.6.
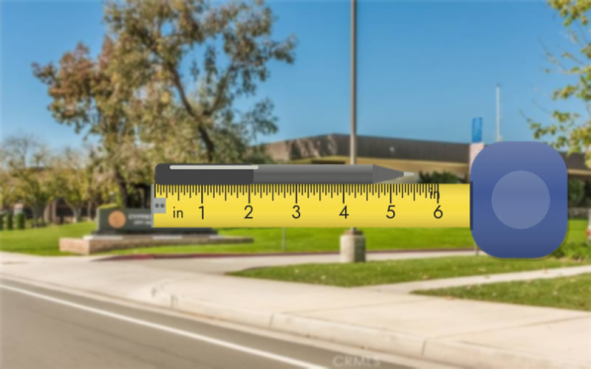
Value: in 5.5
